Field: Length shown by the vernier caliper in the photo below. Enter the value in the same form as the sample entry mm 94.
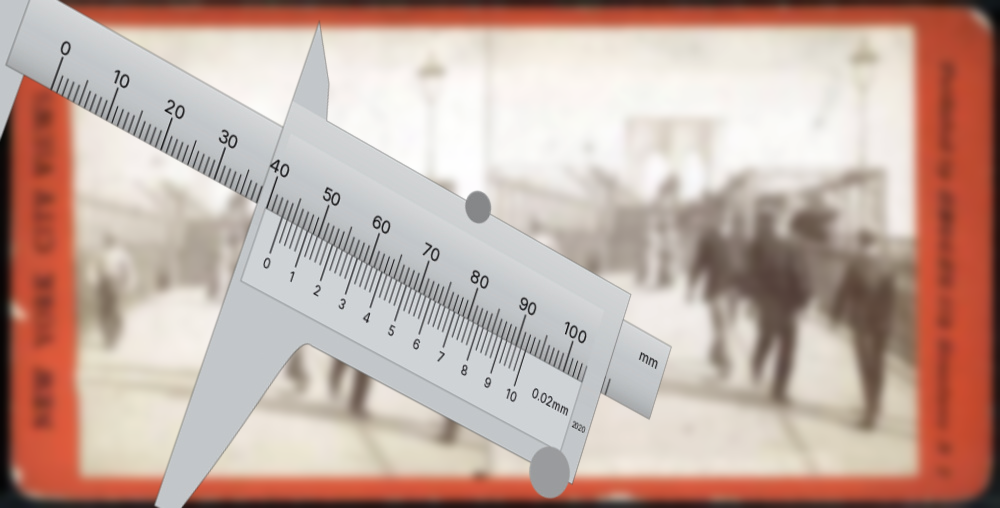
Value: mm 43.0
